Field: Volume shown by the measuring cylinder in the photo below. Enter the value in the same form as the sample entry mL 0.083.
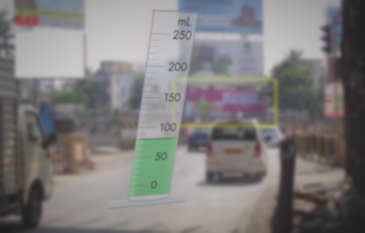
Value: mL 80
